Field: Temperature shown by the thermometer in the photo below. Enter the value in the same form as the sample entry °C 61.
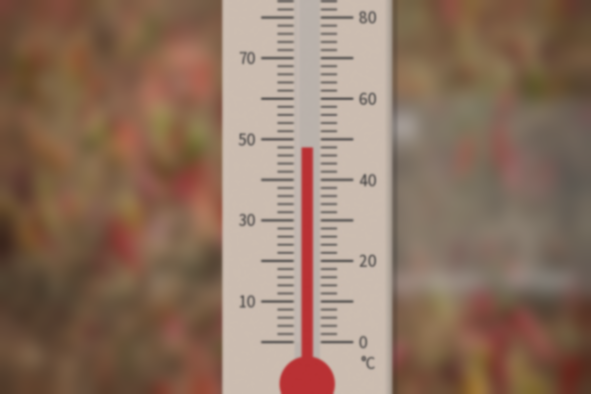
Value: °C 48
